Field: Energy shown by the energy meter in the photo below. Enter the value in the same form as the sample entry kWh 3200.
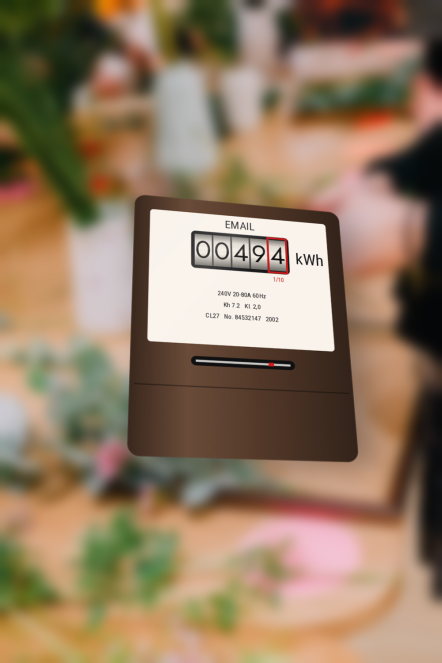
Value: kWh 49.4
